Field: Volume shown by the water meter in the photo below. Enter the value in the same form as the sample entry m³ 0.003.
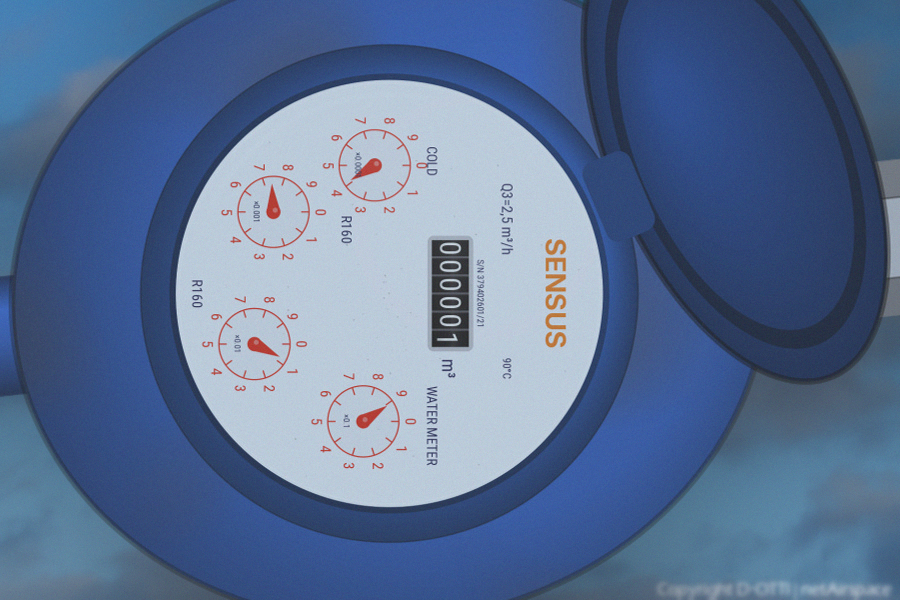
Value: m³ 0.9074
